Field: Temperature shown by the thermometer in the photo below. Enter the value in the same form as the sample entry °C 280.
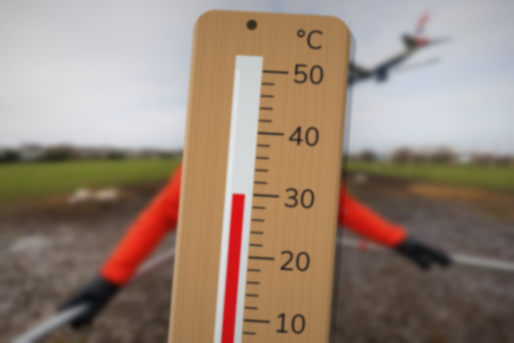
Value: °C 30
